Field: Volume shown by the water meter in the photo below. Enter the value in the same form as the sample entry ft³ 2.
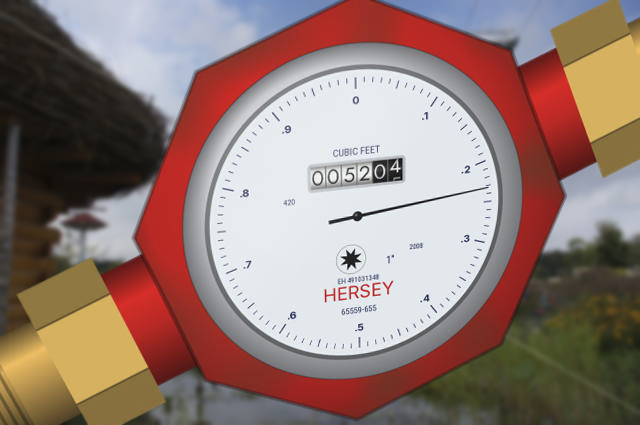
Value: ft³ 5204.23
